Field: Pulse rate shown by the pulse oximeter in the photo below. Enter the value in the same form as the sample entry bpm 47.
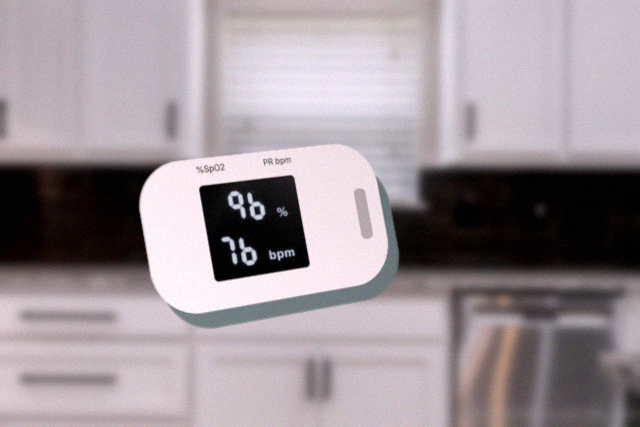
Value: bpm 76
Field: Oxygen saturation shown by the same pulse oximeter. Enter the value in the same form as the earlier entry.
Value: % 96
